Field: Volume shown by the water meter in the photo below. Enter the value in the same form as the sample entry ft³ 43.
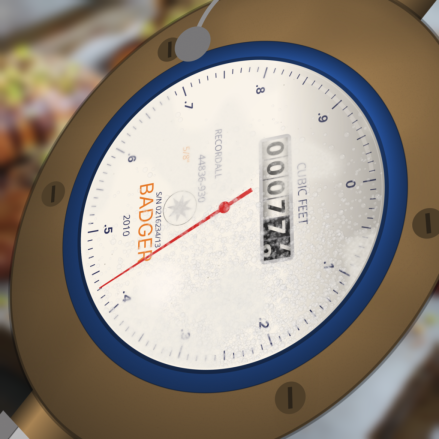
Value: ft³ 777.43
